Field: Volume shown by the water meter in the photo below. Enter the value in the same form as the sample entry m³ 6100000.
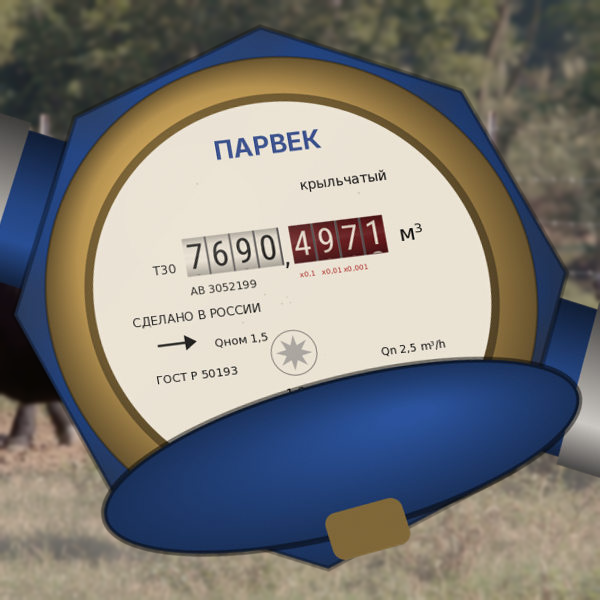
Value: m³ 7690.4971
